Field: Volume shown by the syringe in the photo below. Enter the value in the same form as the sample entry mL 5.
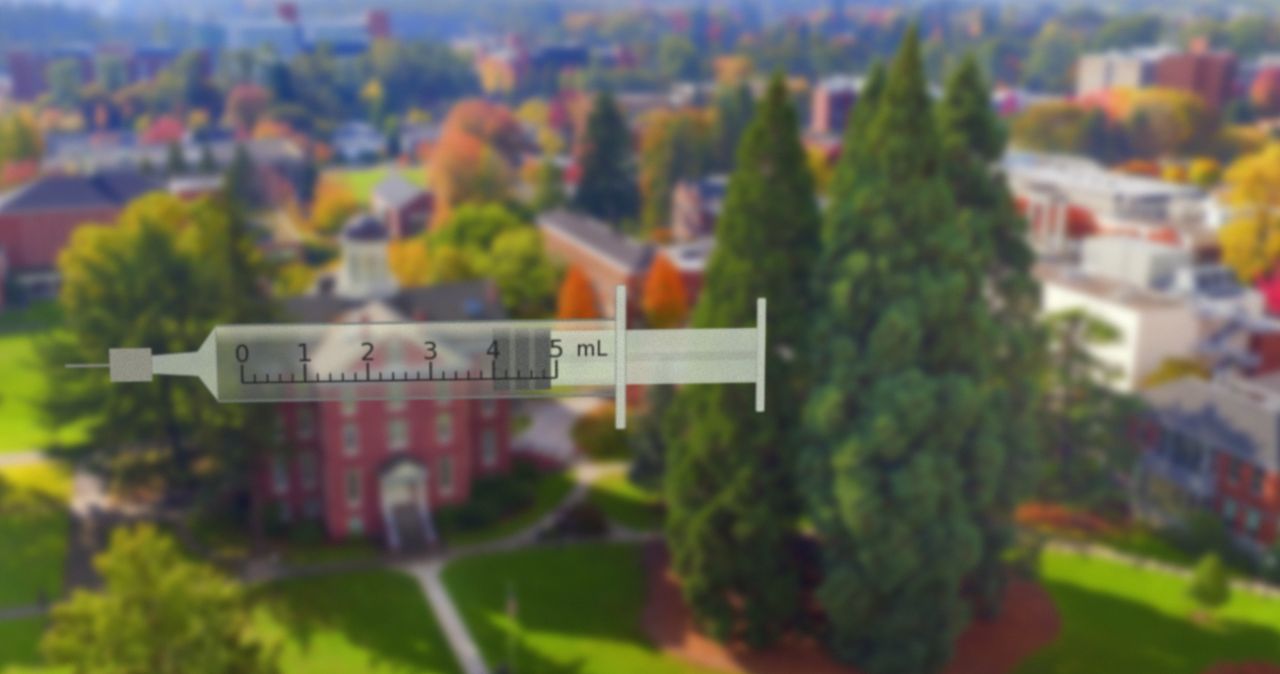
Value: mL 4
